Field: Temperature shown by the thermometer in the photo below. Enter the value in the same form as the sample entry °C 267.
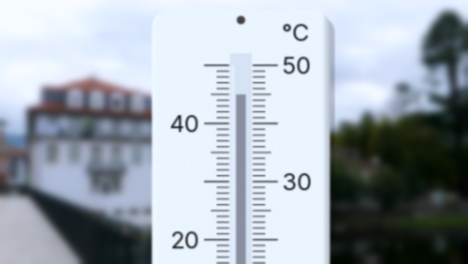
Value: °C 45
